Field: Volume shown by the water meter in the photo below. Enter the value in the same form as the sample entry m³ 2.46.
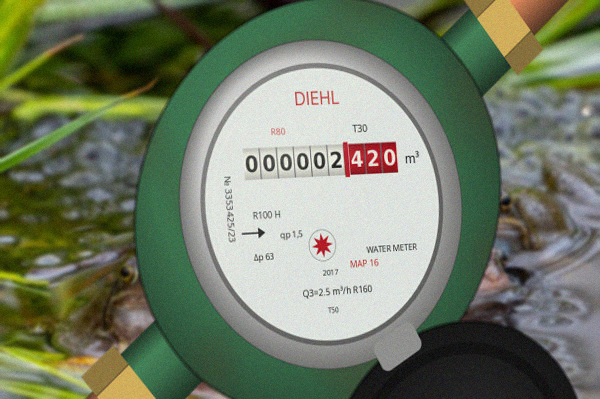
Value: m³ 2.420
